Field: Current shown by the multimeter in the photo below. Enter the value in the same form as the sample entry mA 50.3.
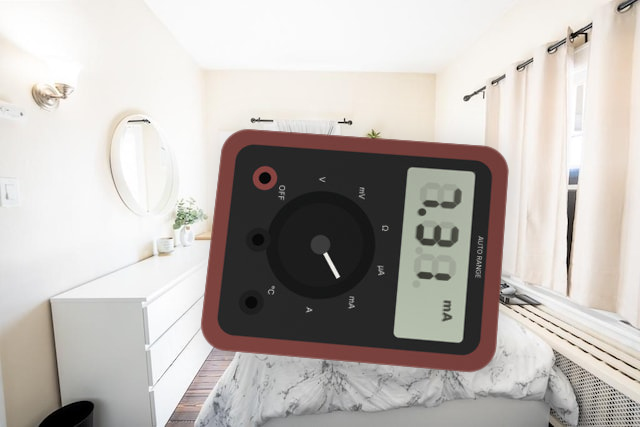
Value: mA 7.31
